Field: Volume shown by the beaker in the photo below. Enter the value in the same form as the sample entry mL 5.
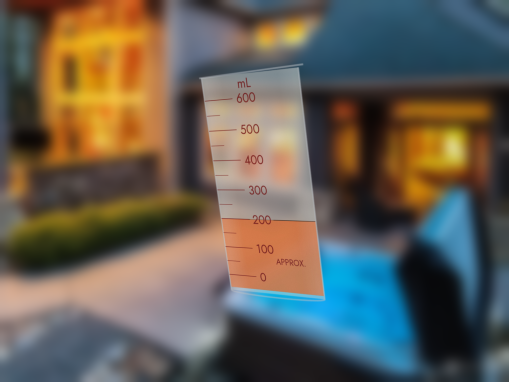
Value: mL 200
